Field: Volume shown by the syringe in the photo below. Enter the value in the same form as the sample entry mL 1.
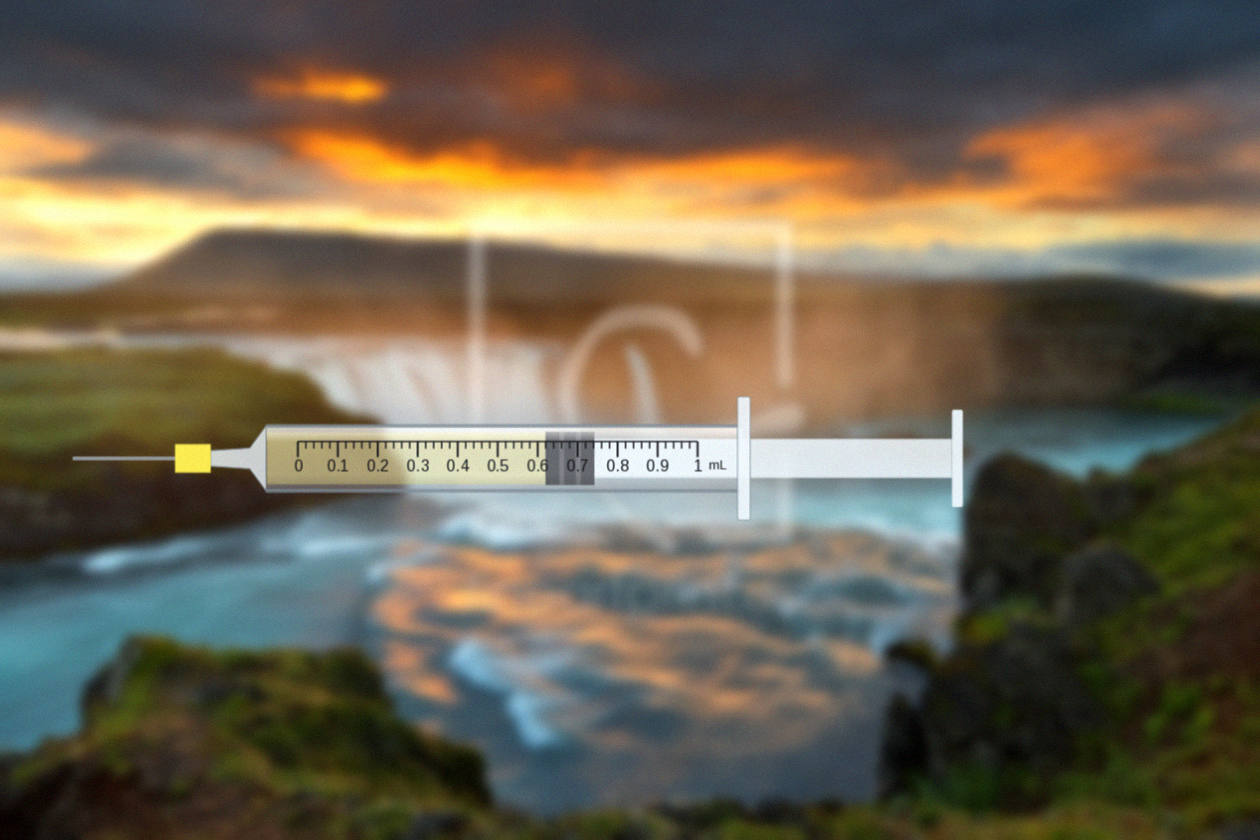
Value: mL 0.62
